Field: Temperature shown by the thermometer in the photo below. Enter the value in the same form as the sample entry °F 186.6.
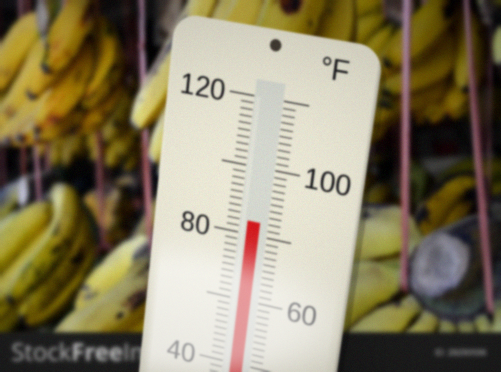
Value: °F 84
